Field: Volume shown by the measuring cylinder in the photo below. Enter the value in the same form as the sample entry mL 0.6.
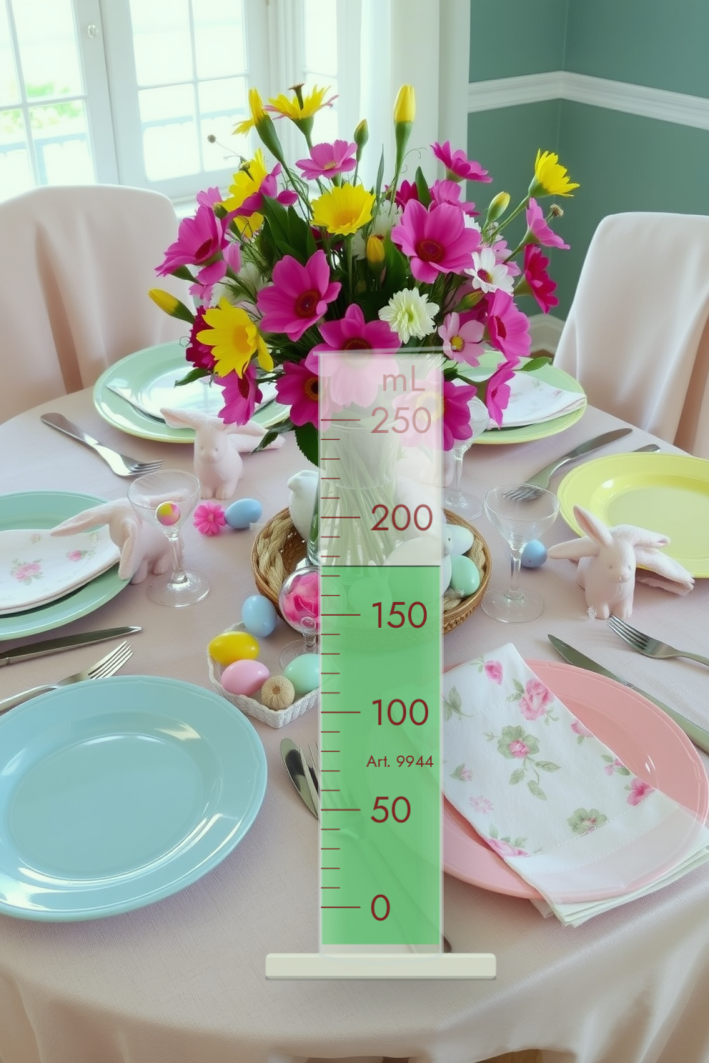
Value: mL 175
